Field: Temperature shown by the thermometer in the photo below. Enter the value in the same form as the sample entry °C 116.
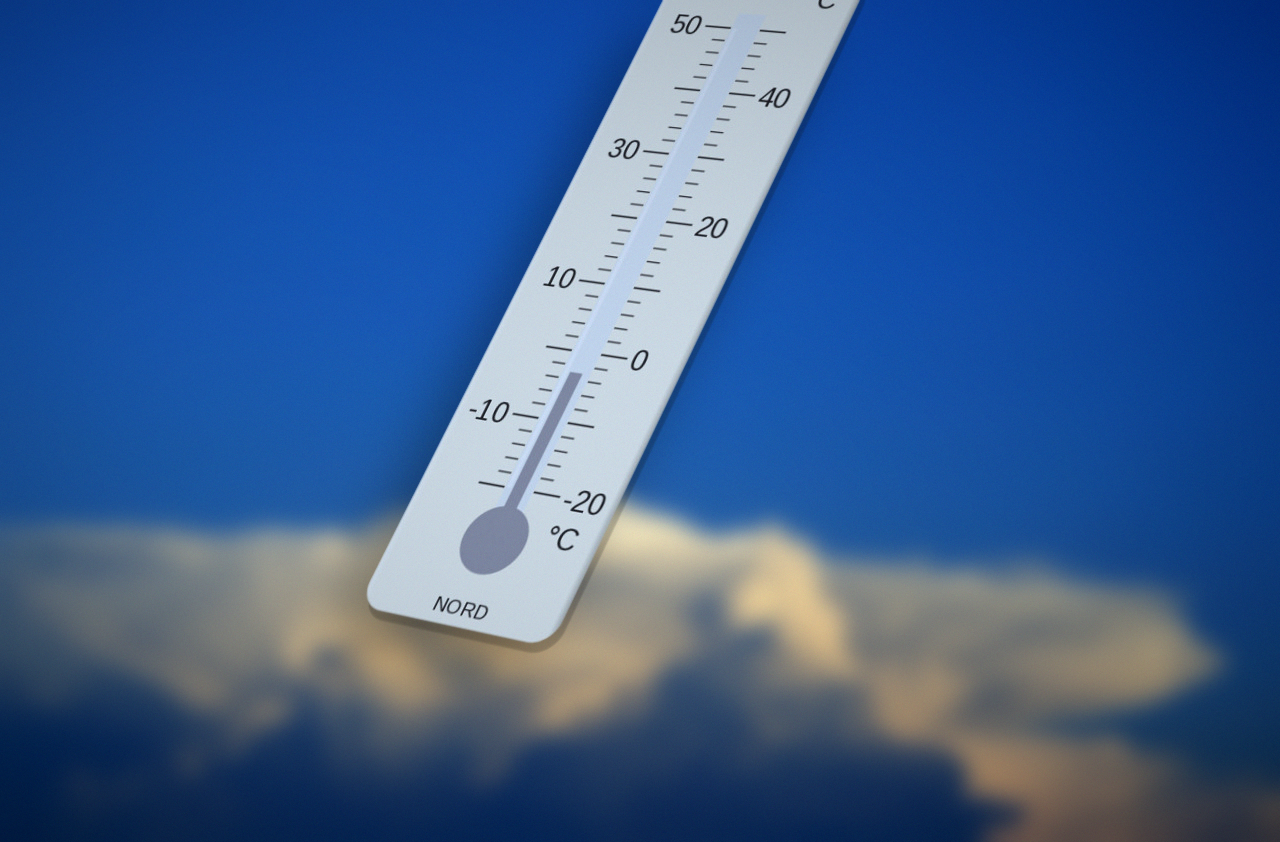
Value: °C -3
